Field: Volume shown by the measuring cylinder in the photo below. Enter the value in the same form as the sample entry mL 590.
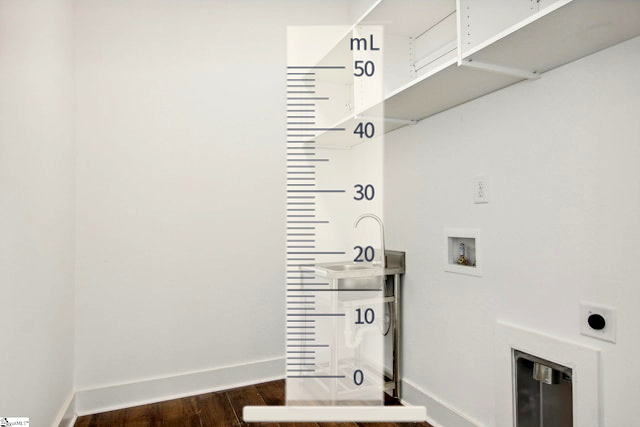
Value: mL 14
